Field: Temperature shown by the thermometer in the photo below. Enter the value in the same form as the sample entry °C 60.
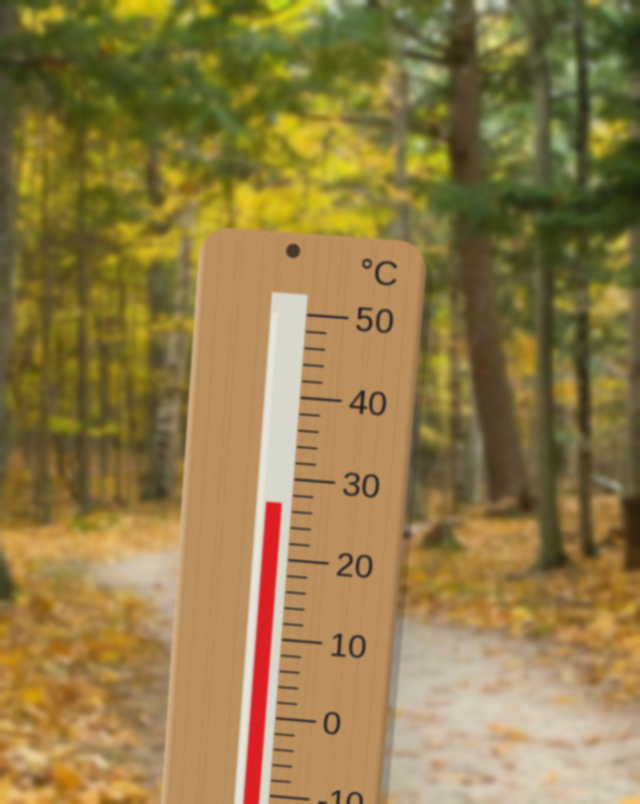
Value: °C 27
